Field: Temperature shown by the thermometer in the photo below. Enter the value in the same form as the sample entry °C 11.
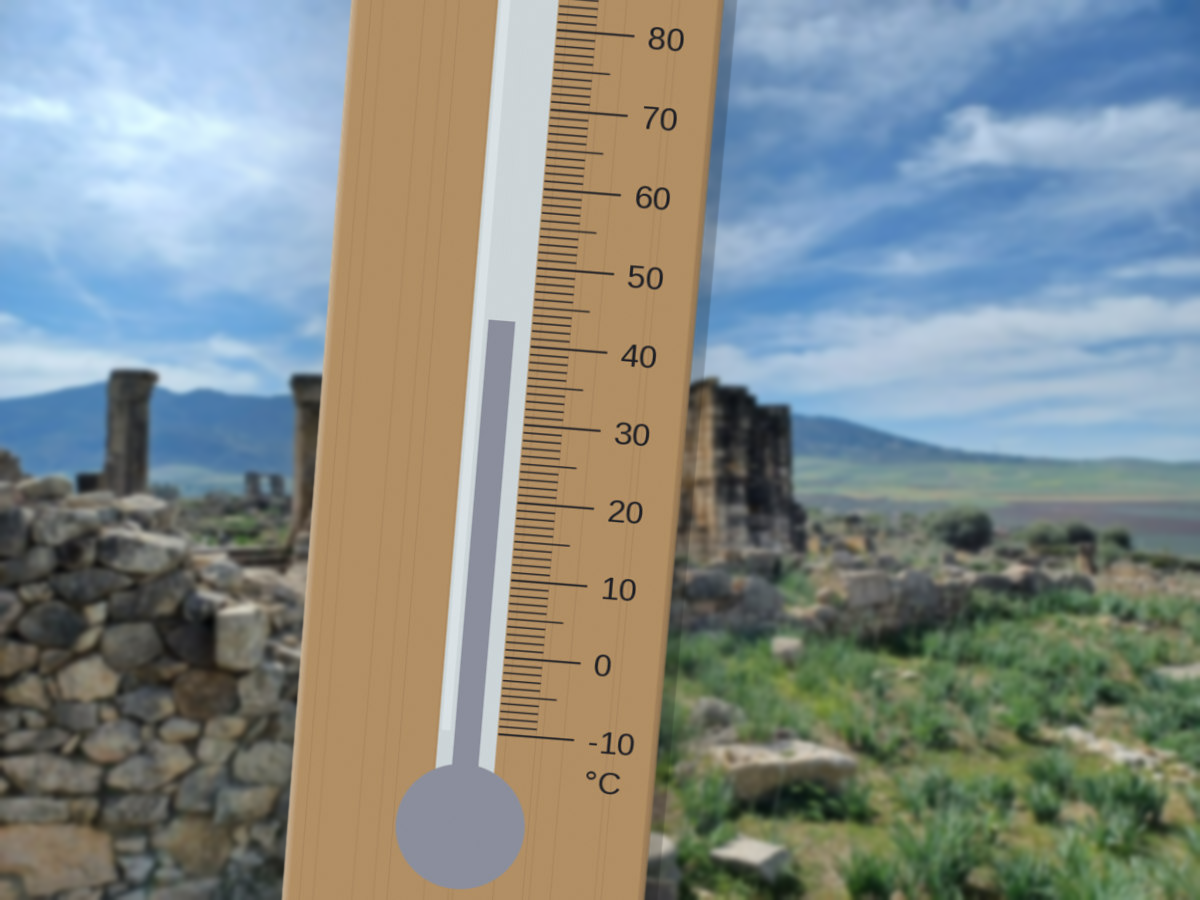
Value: °C 43
